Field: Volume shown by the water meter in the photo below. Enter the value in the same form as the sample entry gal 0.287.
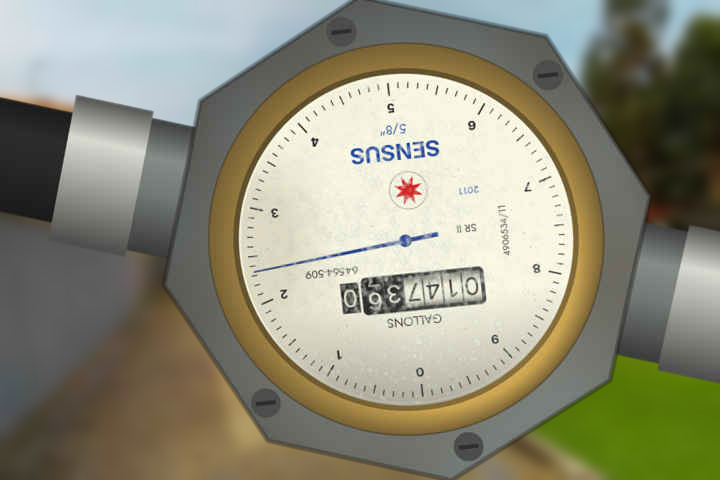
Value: gal 147362.3
